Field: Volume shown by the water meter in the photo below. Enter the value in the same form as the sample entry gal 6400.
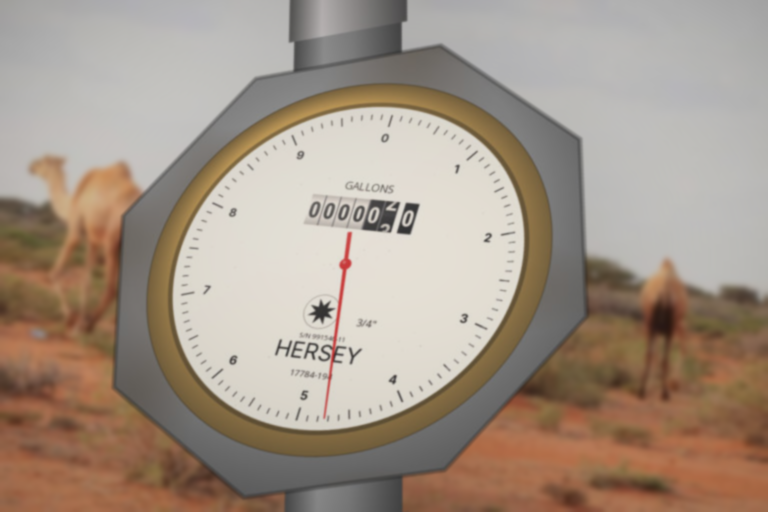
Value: gal 24.7
